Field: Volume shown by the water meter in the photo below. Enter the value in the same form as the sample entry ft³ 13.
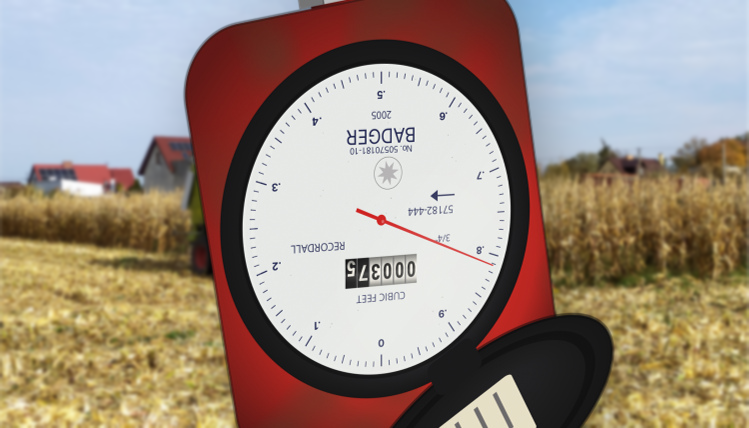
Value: ft³ 374.81
